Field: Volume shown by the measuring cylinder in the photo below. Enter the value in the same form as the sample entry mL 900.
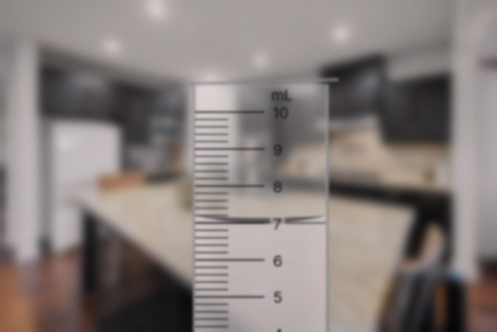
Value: mL 7
